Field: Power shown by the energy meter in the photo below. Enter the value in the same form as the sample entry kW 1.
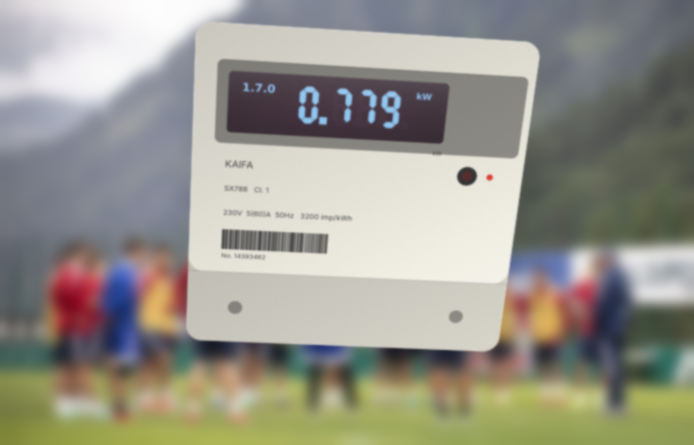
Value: kW 0.779
